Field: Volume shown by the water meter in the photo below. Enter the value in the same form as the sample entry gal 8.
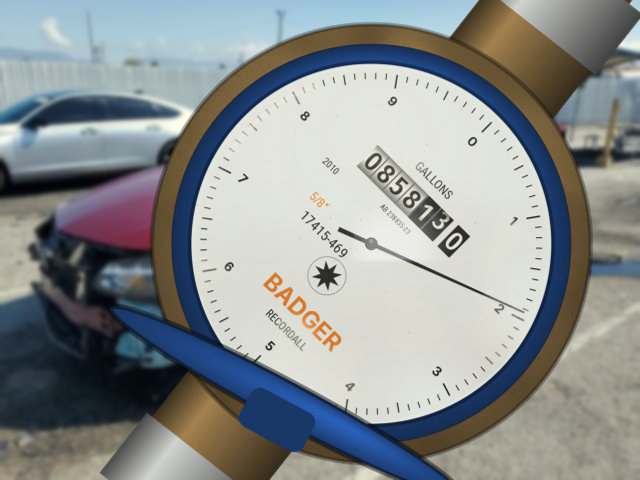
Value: gal 858131.9
